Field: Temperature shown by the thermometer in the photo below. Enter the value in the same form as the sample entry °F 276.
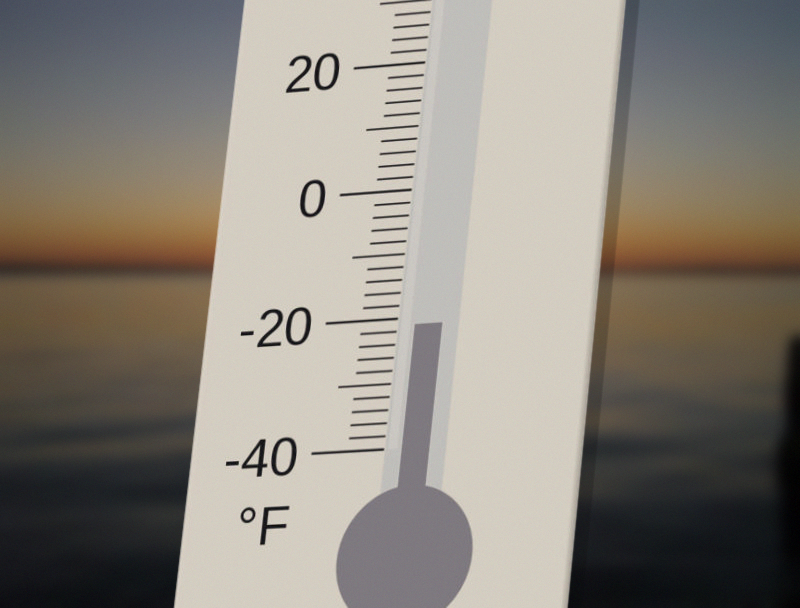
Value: °F -21
